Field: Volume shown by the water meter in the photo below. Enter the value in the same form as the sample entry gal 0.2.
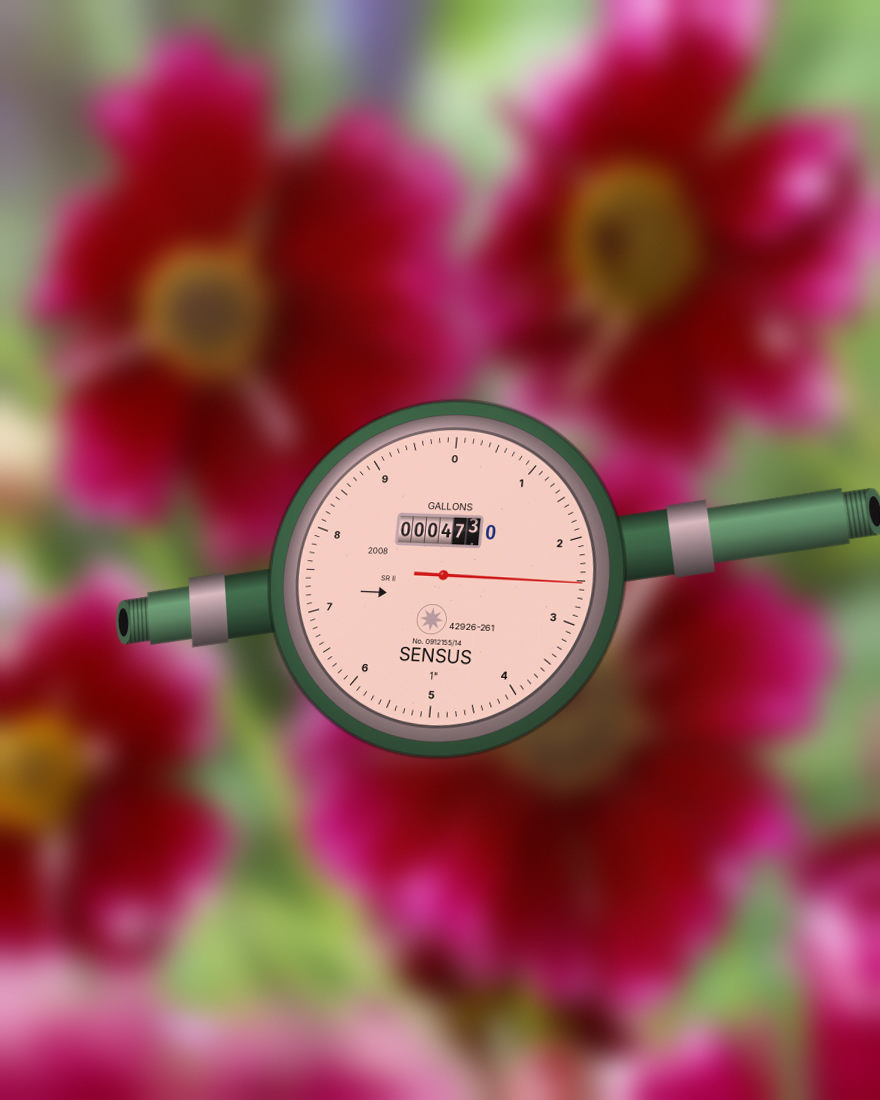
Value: gal 4732.5
